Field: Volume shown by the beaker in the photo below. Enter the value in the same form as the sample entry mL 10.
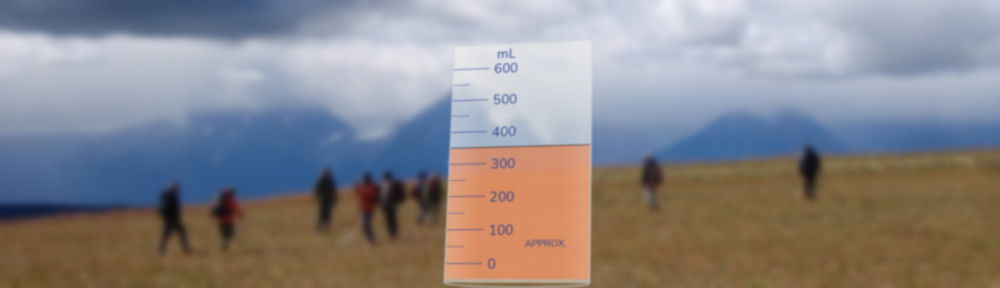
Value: mL 350
